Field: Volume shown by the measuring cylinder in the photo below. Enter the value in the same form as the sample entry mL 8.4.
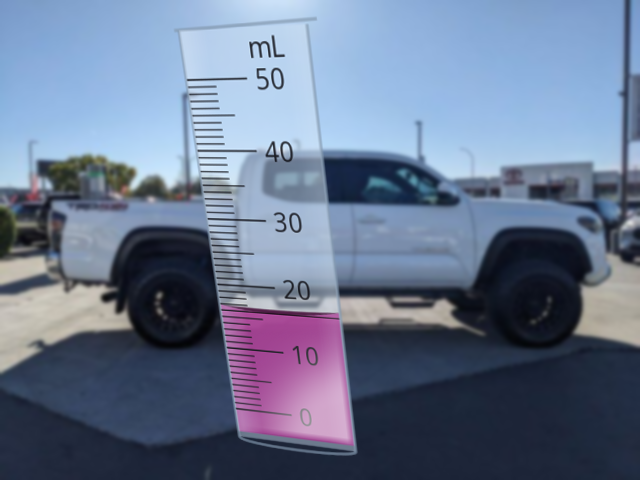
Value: mL 16
